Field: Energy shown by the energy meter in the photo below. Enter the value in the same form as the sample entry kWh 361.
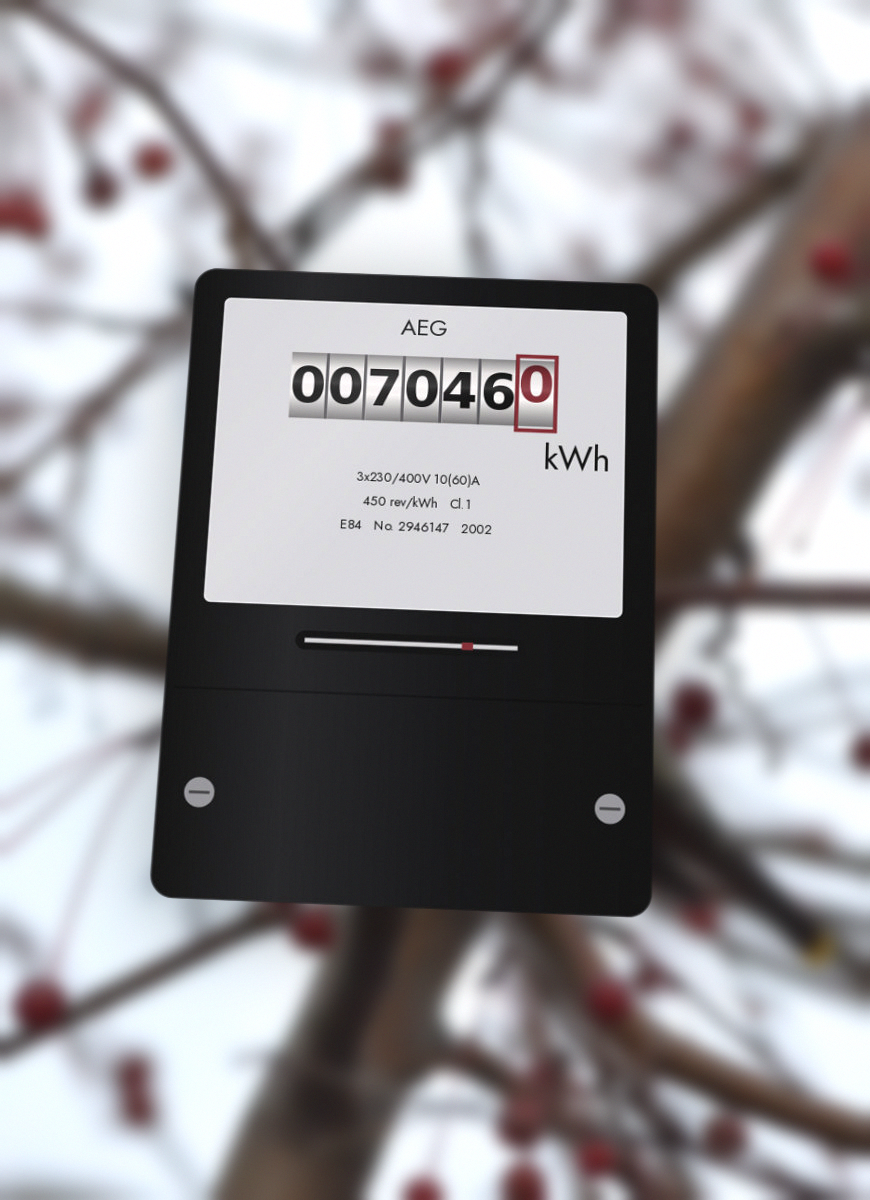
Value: kWh 7046.0
